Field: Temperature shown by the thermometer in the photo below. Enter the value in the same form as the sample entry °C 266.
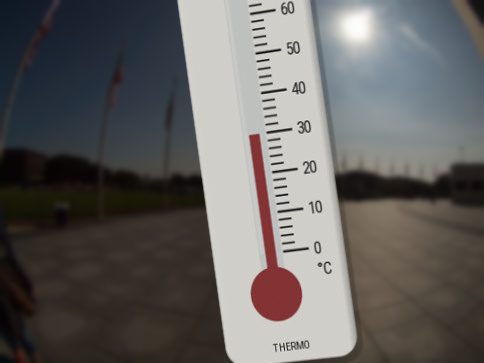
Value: °C 30
